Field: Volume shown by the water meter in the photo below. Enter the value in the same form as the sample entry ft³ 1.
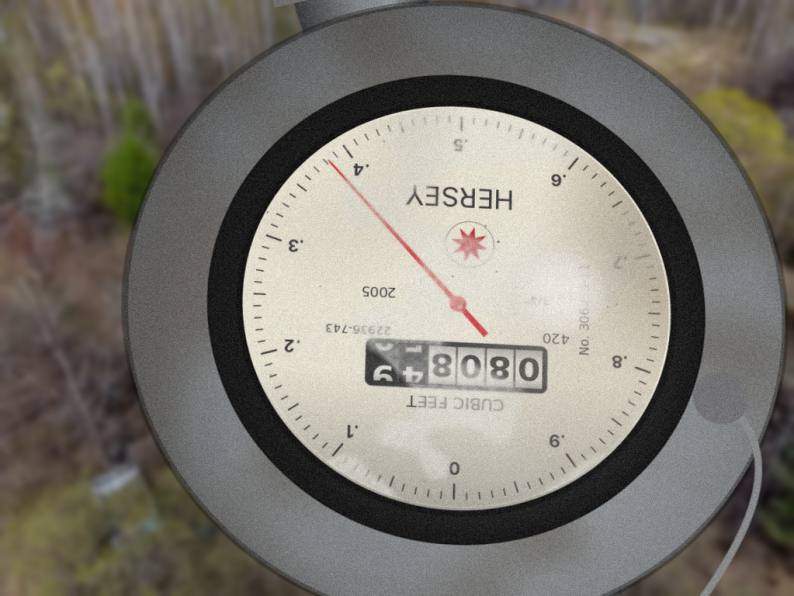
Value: ft³ 80849.38
